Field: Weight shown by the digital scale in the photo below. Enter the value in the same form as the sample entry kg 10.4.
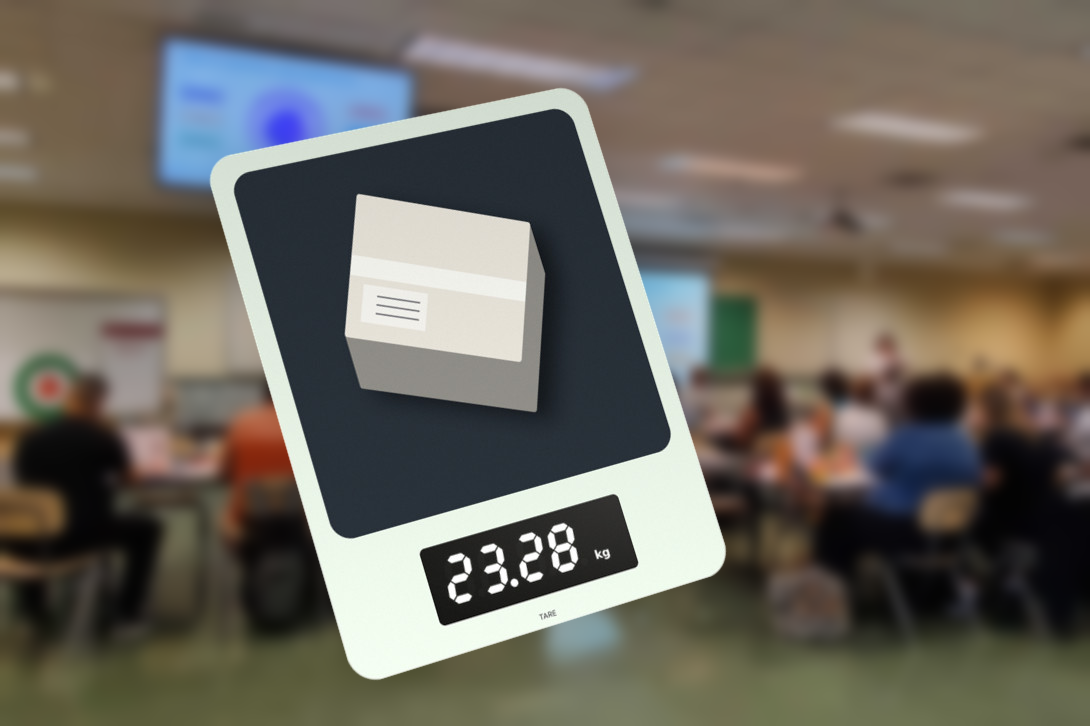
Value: kg 23.28
